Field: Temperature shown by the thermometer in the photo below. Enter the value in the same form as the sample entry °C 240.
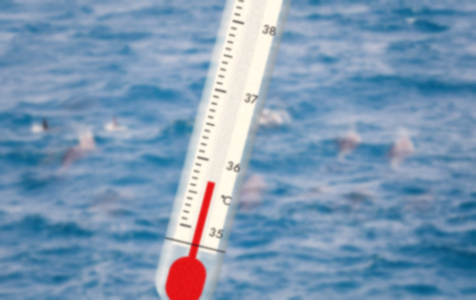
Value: °C 35.7
